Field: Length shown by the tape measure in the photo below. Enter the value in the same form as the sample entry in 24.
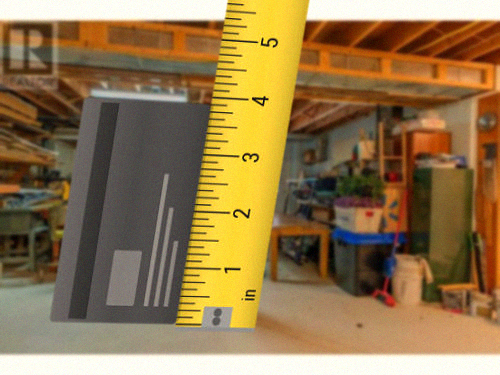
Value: in 3.875
